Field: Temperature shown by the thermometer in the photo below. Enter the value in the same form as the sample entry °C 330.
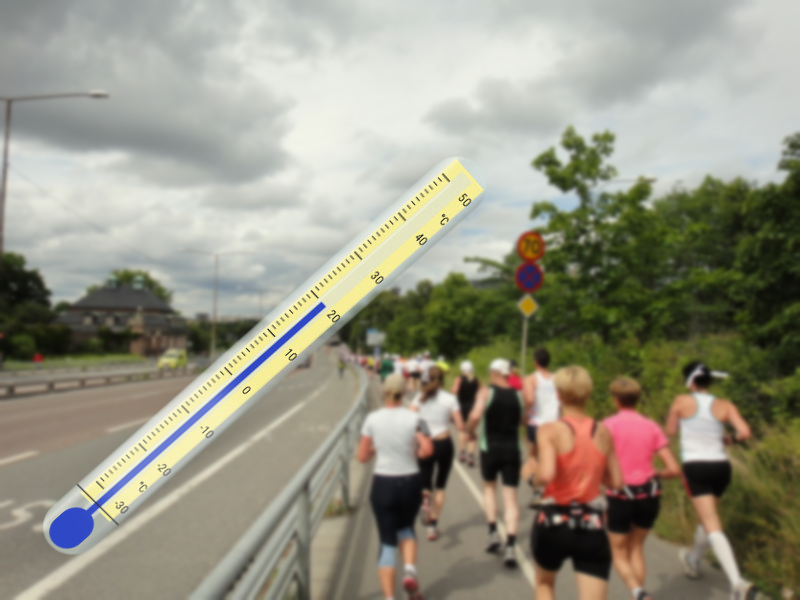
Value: °C 20
